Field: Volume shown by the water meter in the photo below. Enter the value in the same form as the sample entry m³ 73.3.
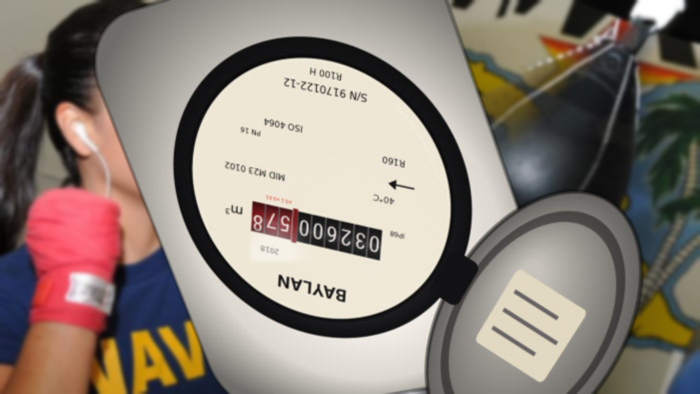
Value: m³ 32600.578
